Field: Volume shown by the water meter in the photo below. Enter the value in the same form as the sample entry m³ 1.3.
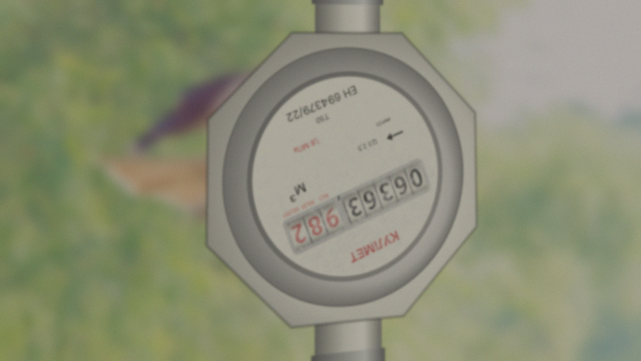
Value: m³ 6363.982
